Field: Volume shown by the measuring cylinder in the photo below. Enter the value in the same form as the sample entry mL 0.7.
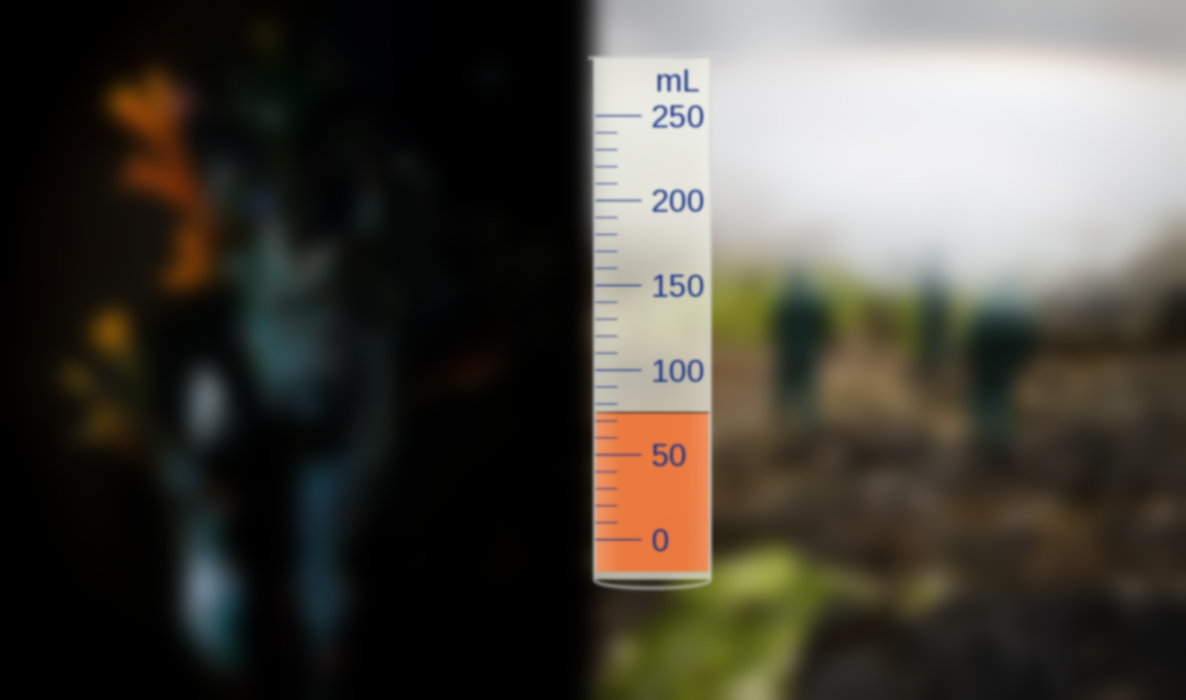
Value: mL 75
